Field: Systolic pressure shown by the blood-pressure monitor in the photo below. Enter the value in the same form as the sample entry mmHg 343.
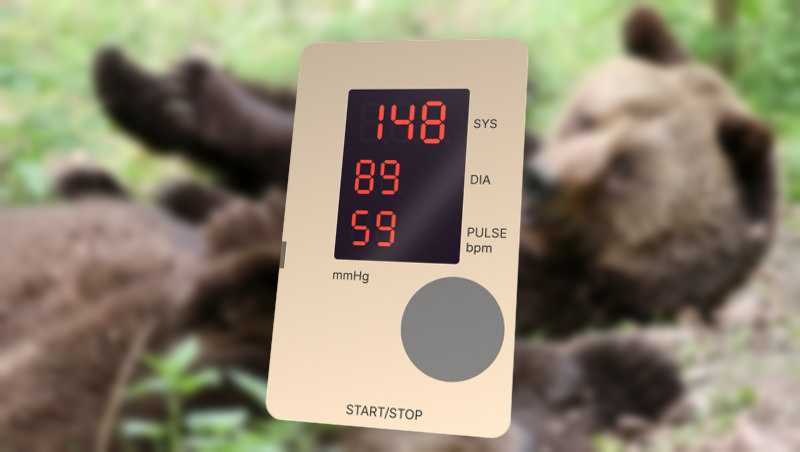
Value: mmHg 148
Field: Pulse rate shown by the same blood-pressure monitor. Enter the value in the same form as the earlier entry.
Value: bpm 59
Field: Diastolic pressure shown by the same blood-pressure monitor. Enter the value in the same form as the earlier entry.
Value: mmHg 89
